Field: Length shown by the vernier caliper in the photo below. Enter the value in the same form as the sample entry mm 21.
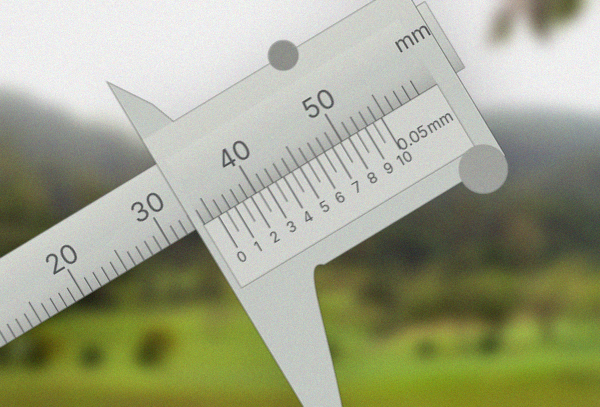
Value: mm 35.6
